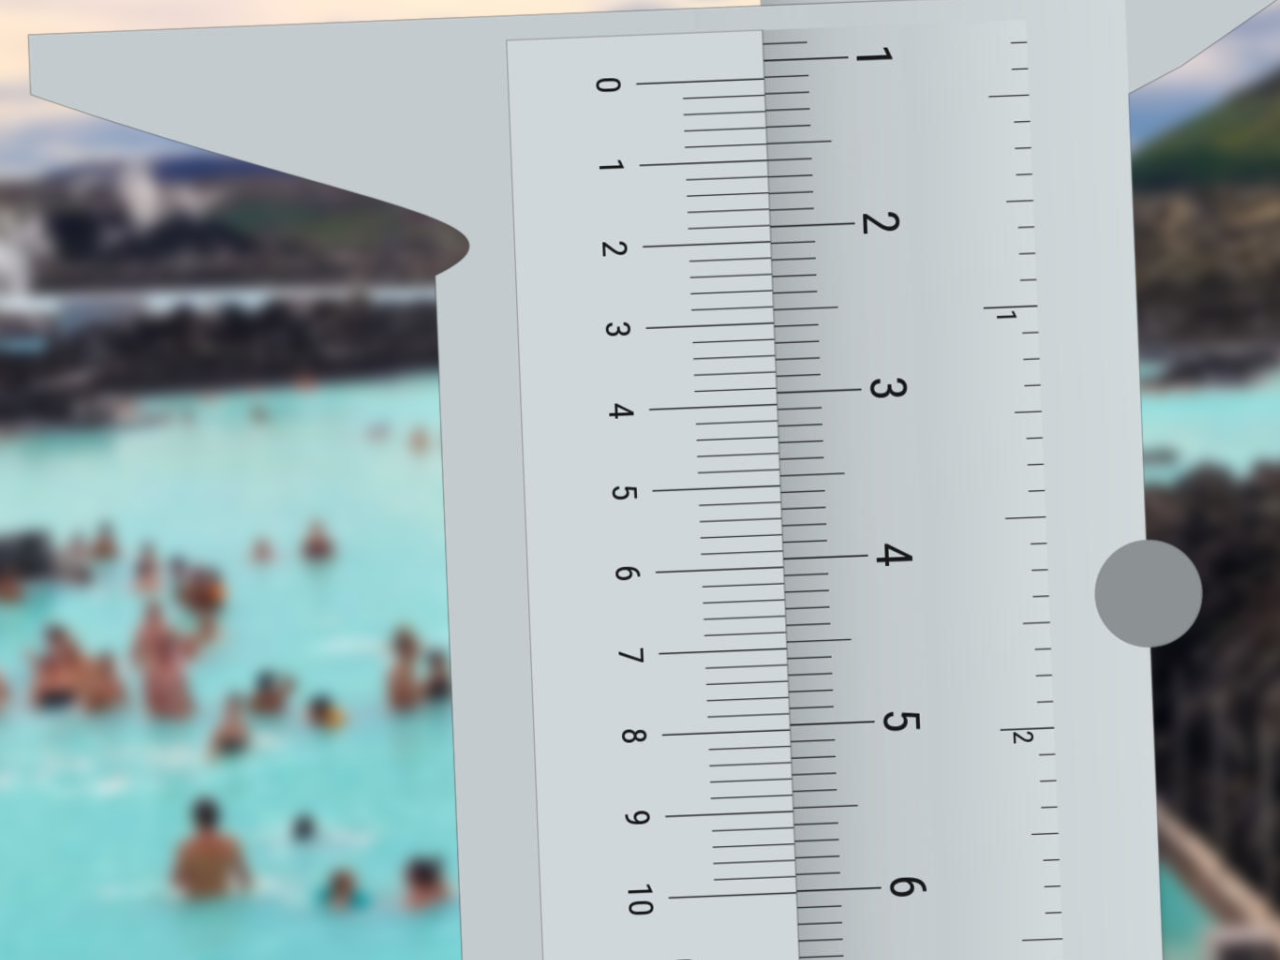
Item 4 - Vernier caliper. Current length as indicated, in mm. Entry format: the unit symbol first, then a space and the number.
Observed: mm 11.1
